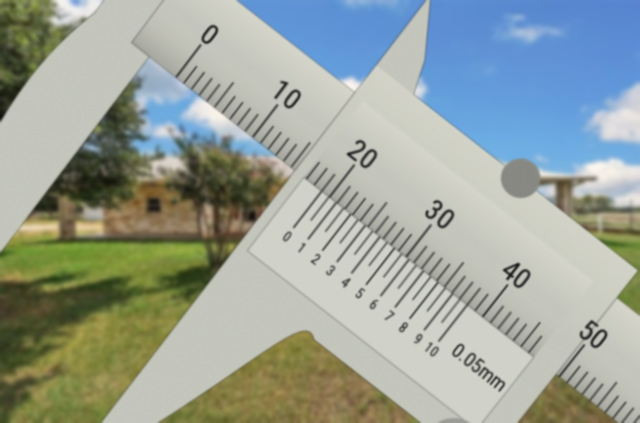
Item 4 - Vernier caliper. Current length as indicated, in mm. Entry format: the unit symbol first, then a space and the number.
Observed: mm 19.0
